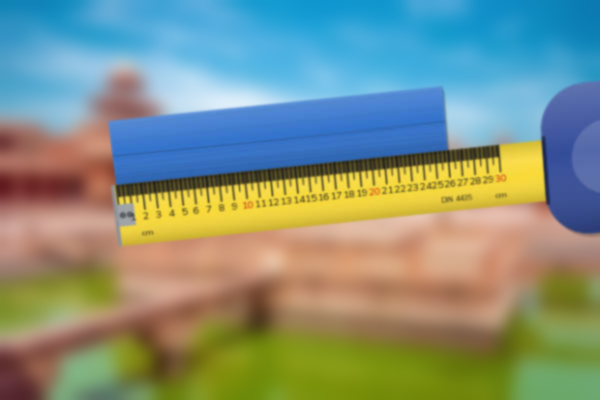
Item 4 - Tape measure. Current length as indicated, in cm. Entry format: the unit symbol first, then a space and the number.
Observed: cm 26
